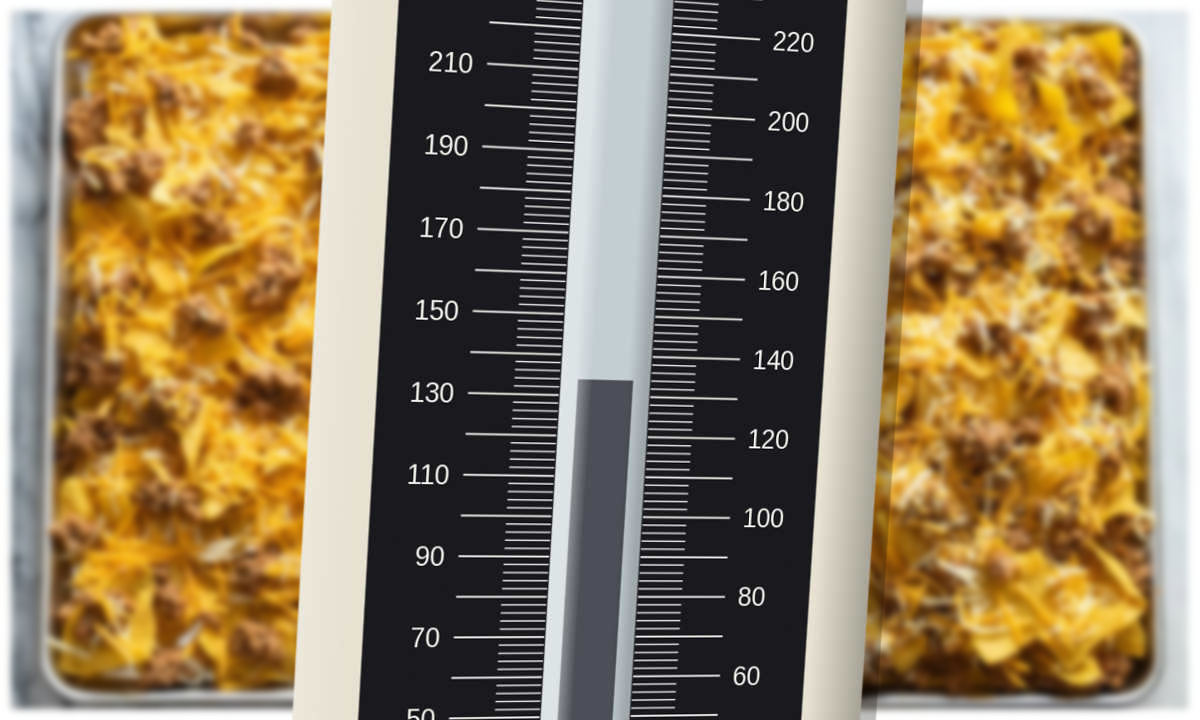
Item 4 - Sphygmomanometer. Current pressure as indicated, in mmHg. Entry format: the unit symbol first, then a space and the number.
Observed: mmHg 134
